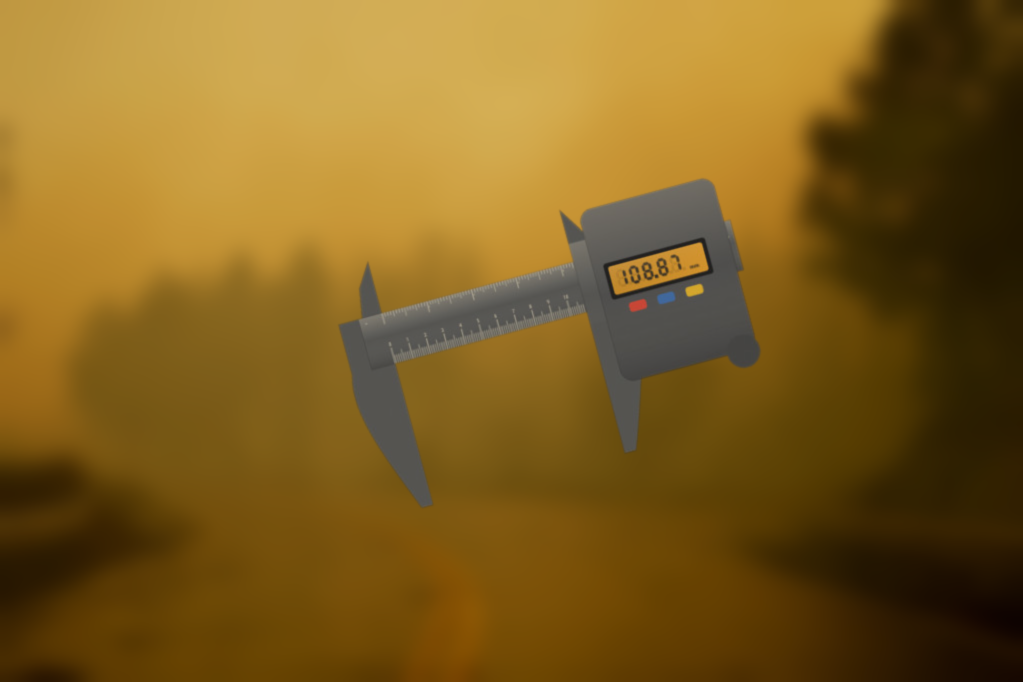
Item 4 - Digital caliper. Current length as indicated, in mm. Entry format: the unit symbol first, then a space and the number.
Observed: mm 108.87
